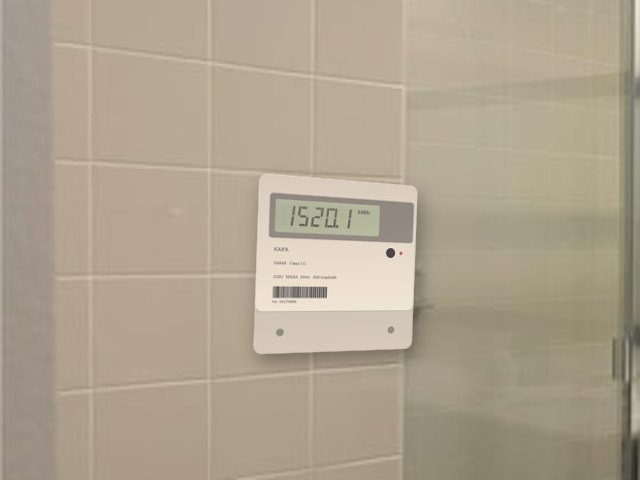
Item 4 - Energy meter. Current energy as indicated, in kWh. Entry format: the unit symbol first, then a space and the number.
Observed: kWh 1520.1
